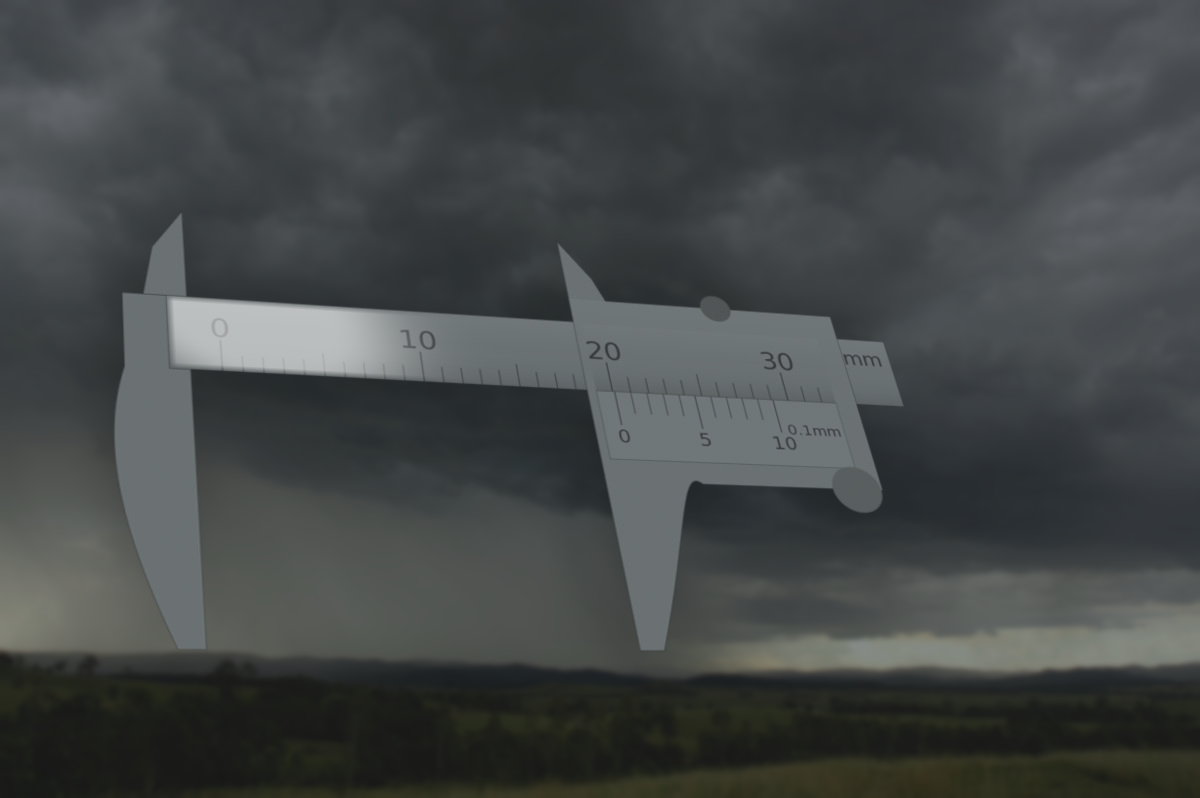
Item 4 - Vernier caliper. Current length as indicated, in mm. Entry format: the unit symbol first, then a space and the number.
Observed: mm 20.1
